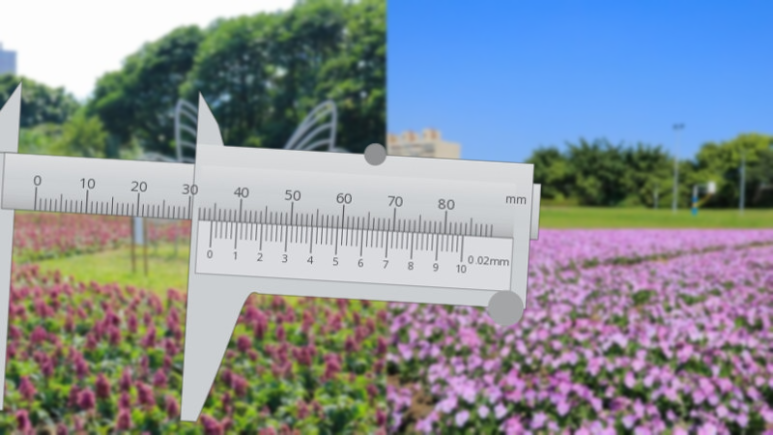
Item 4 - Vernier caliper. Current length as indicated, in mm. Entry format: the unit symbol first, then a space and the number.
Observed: mm 34.5
